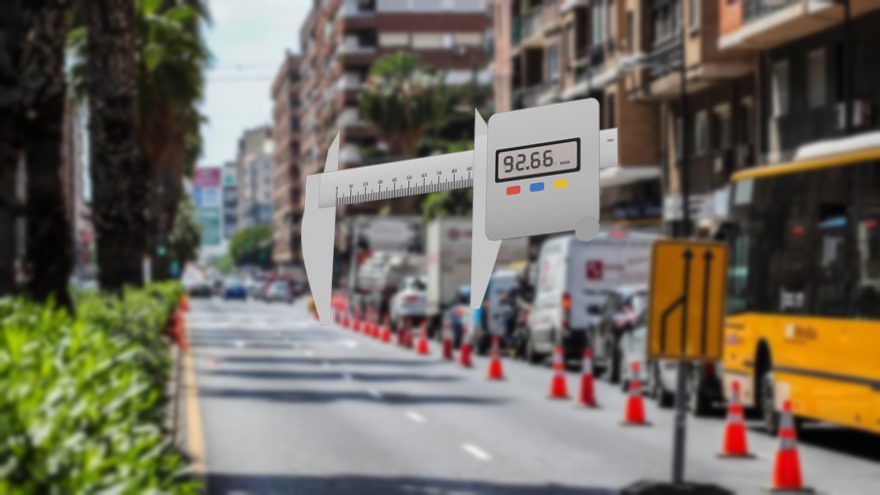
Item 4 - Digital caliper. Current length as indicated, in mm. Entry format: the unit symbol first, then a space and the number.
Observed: mm 92.66
